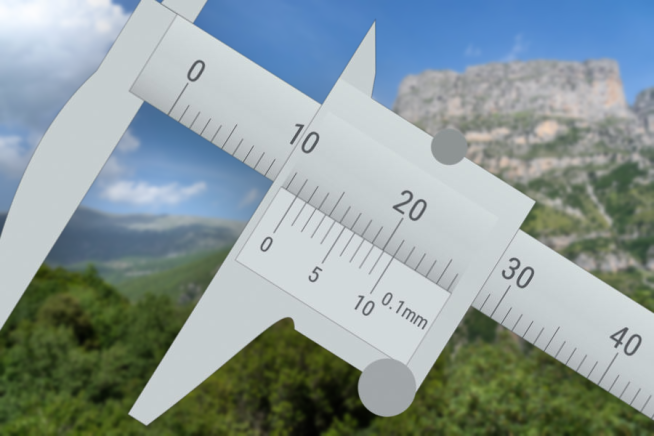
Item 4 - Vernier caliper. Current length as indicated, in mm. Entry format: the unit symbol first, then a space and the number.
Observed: mm 12.0
